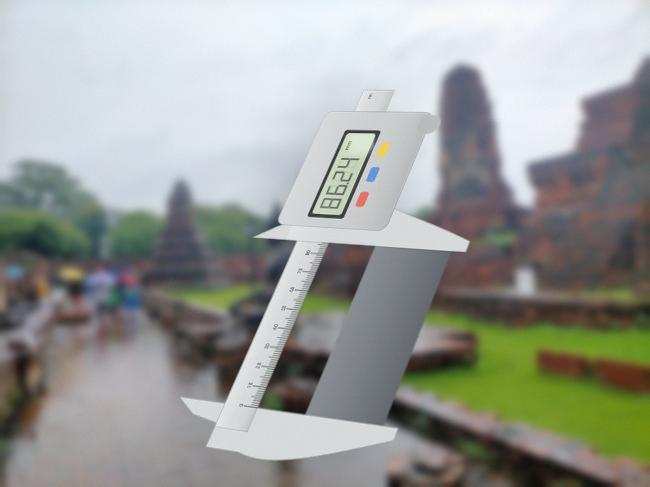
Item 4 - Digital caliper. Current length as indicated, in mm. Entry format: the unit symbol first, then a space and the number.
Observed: mm 86.24
